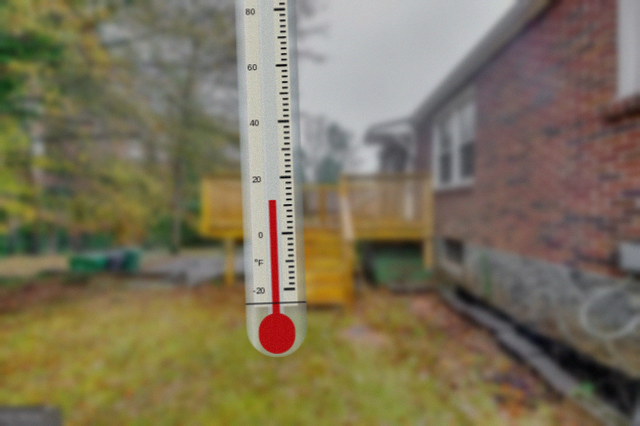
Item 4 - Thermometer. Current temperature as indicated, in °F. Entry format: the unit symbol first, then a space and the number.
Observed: °F 12
